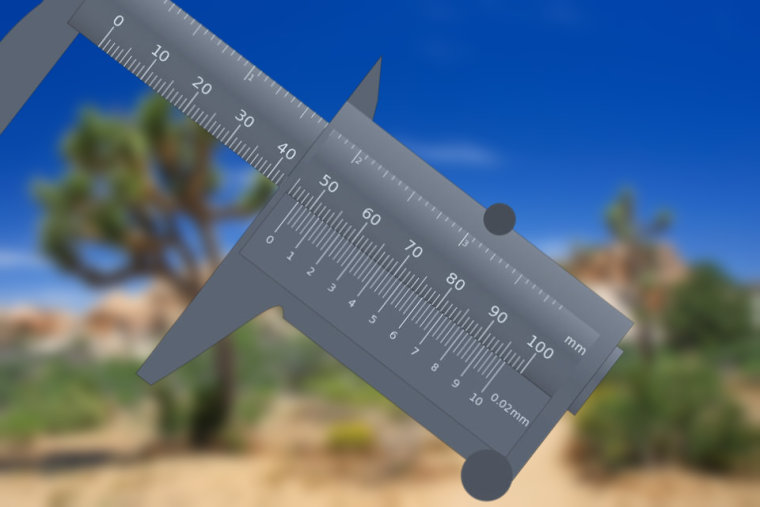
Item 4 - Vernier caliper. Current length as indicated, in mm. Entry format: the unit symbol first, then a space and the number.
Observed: mm 47.4
